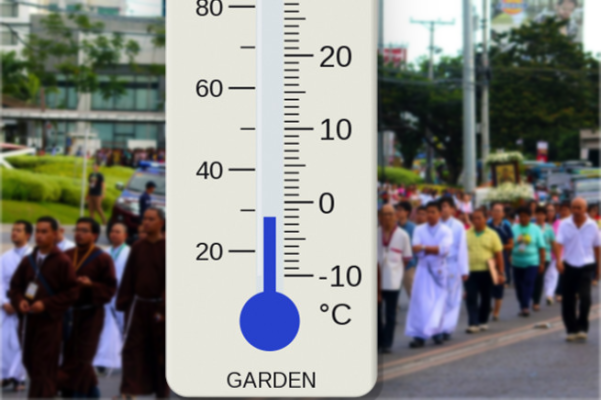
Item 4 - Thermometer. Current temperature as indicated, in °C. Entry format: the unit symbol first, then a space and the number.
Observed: °C -2
